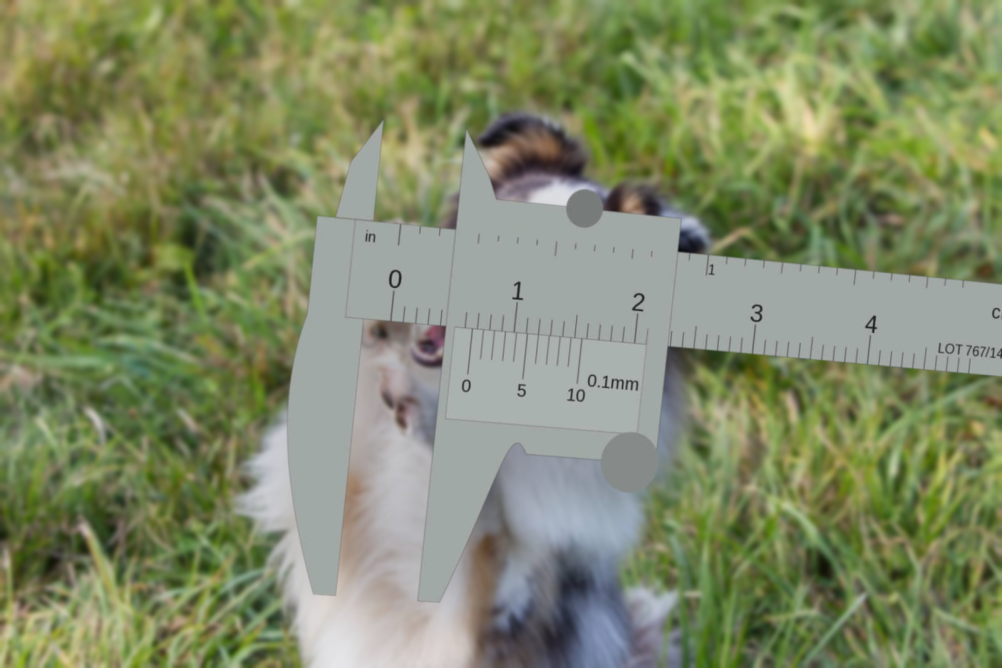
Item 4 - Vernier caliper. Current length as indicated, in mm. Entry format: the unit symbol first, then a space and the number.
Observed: mm 6.6
